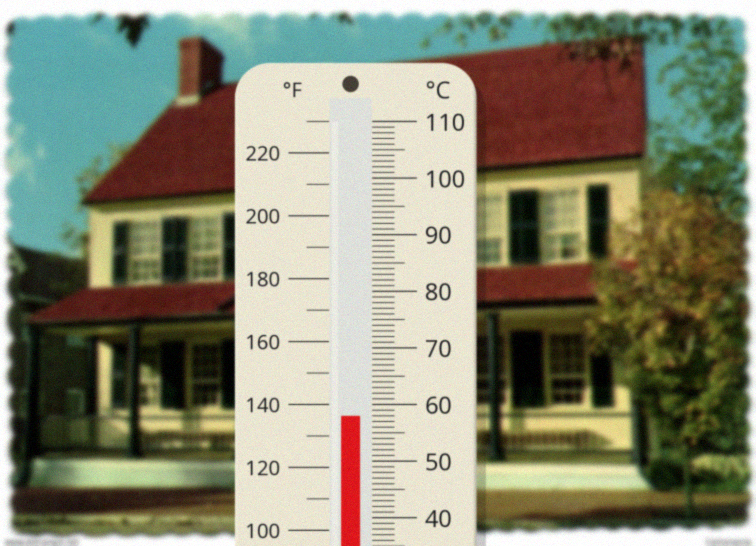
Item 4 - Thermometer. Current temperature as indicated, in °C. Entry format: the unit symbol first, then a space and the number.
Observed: °C 58
